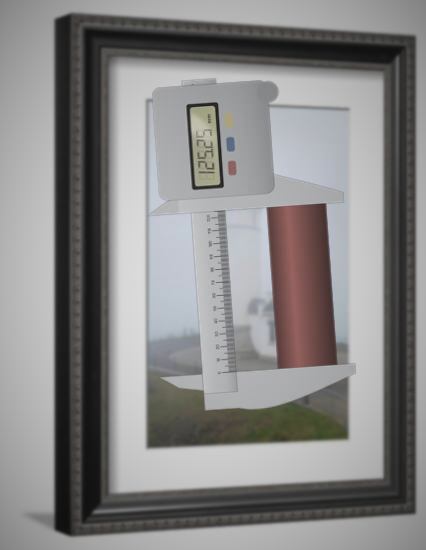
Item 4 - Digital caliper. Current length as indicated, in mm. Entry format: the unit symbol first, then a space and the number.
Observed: mm 125.25
